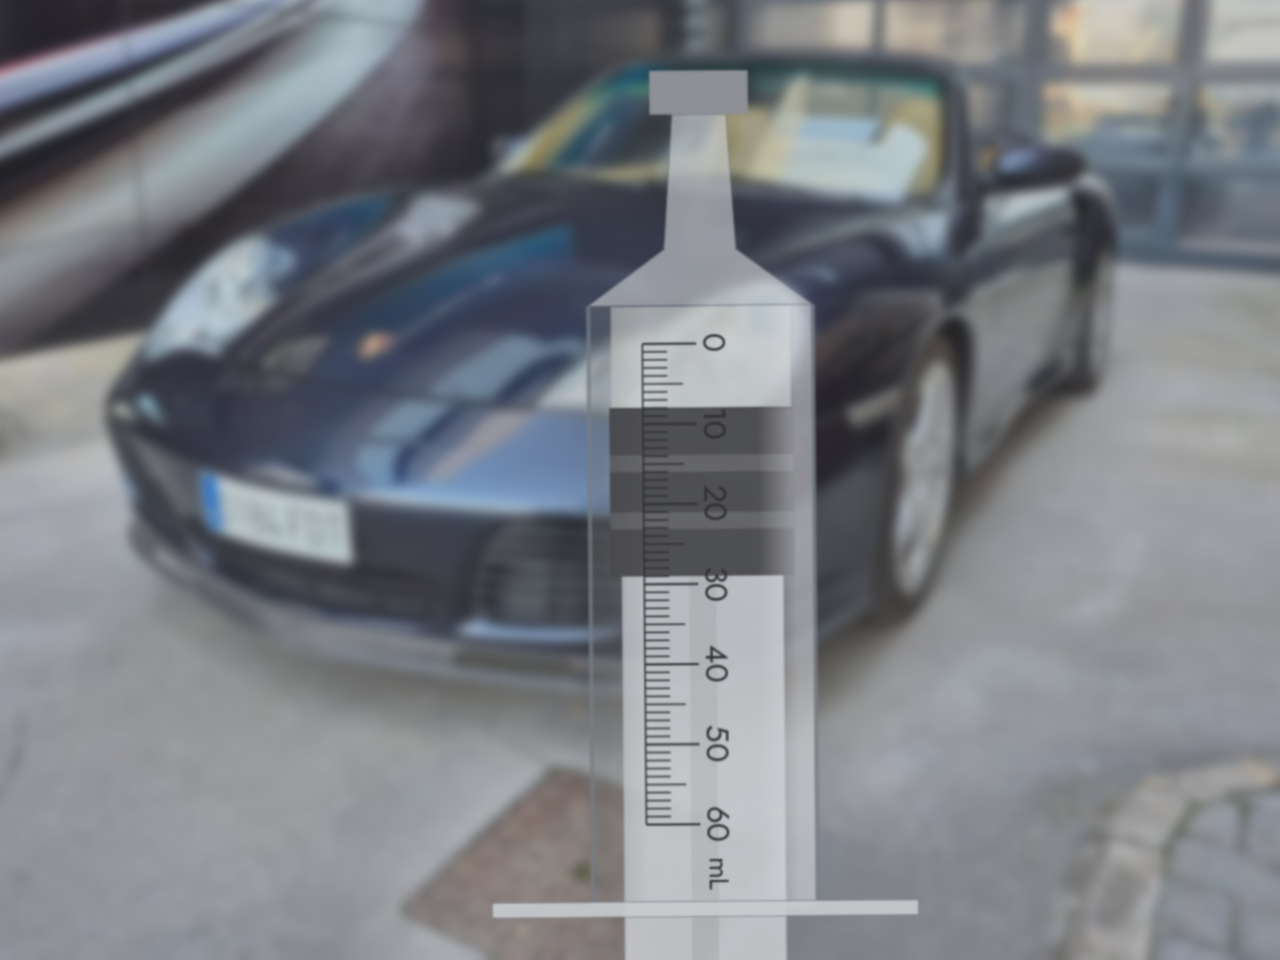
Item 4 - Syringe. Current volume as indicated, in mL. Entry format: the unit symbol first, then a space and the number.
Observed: mL 8
